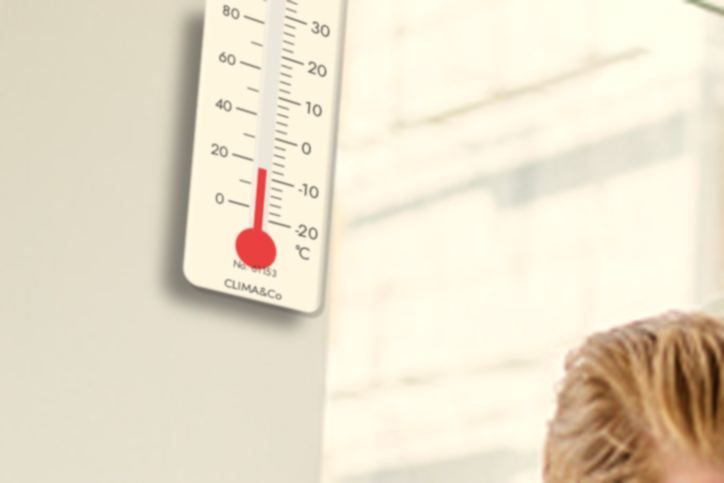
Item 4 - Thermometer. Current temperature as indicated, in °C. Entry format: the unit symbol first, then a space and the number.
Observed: °C -8
